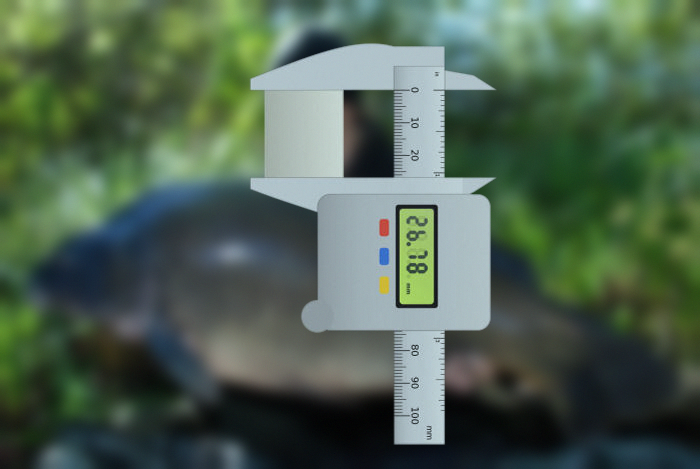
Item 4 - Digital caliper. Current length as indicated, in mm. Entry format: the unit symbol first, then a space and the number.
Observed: mm 26.78
